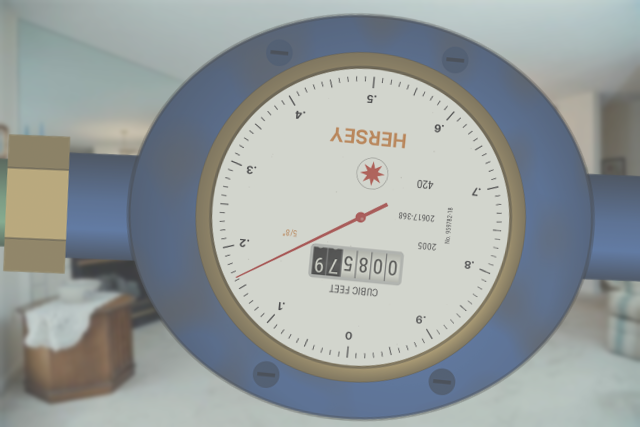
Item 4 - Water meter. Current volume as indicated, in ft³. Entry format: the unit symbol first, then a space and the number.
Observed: ft³ 8579.16
